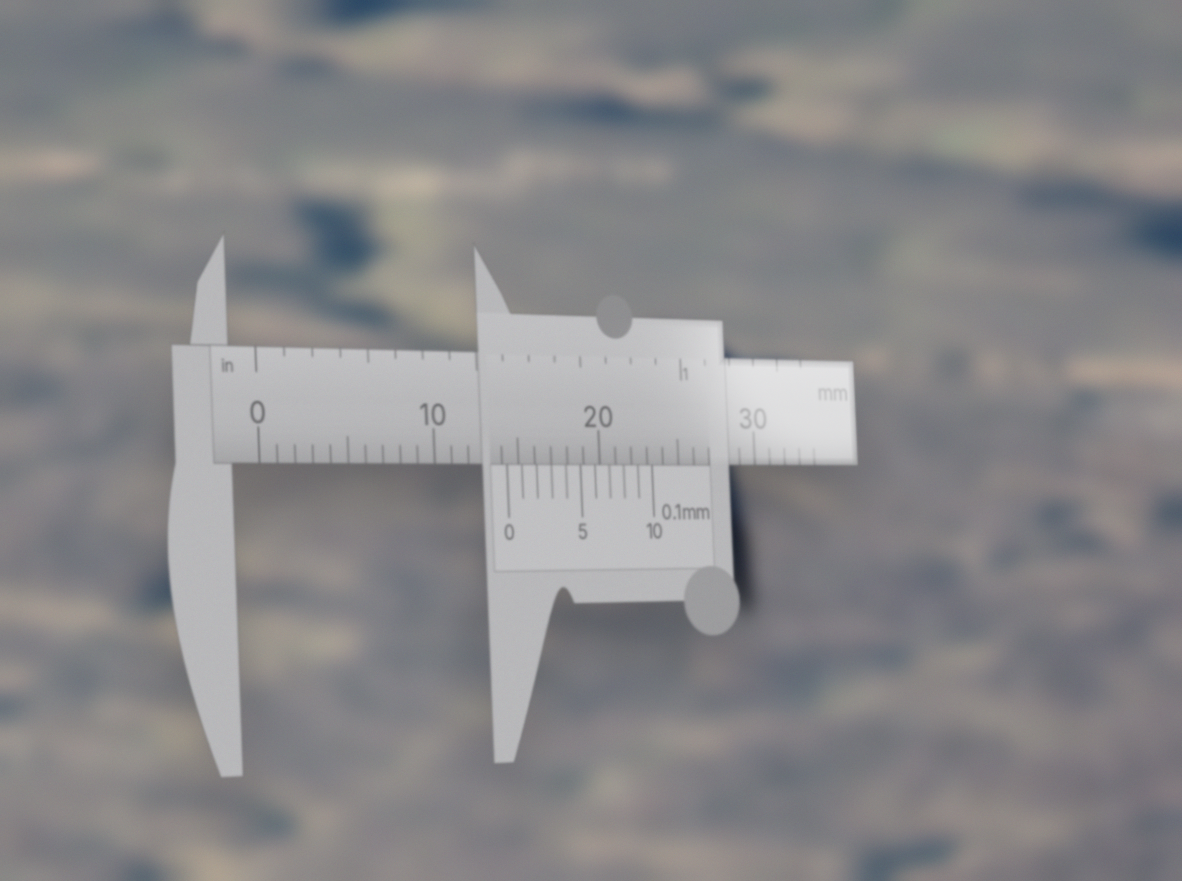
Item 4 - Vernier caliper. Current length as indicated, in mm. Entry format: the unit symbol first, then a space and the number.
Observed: mm 14.3
